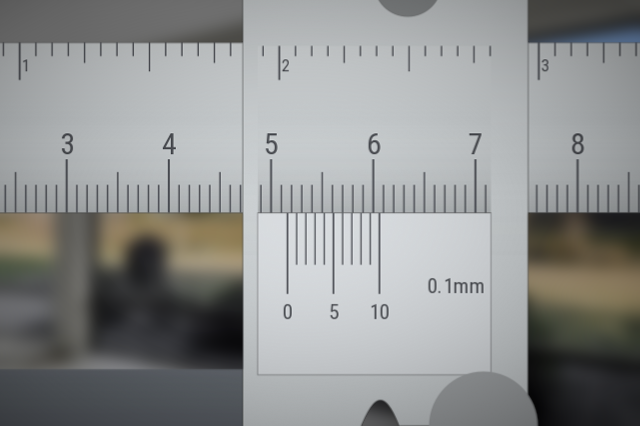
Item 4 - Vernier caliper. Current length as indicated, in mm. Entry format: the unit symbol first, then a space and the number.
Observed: mm 51.6
